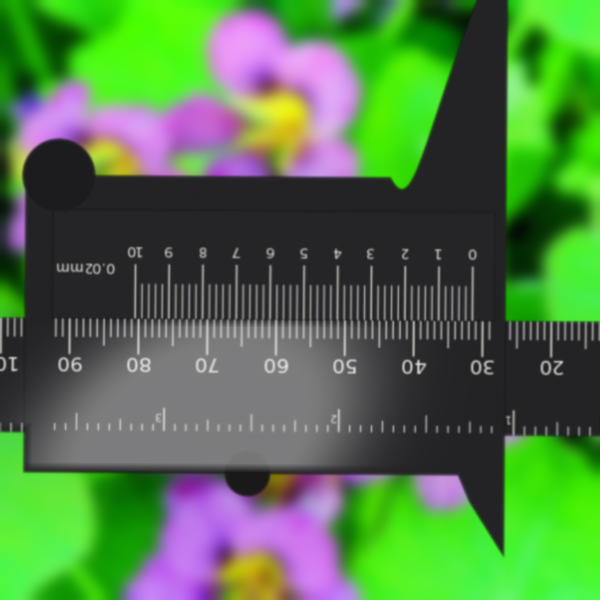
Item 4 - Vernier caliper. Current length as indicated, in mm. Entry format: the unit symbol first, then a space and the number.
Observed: mm 31.5
